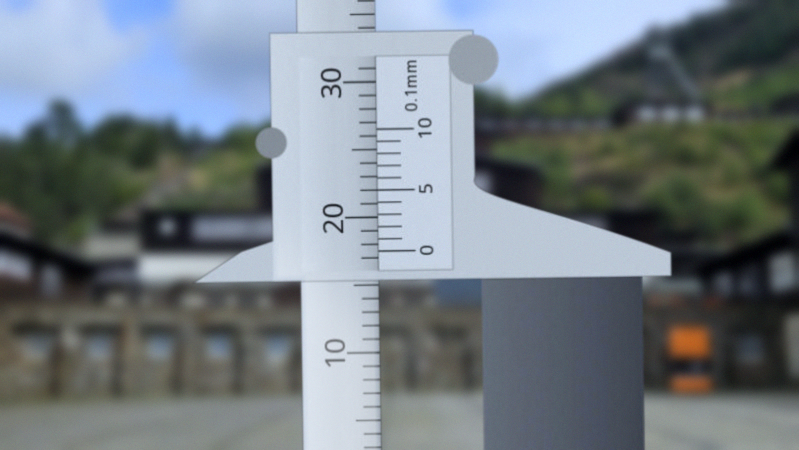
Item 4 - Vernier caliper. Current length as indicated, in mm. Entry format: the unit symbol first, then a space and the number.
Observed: mm 17.5
